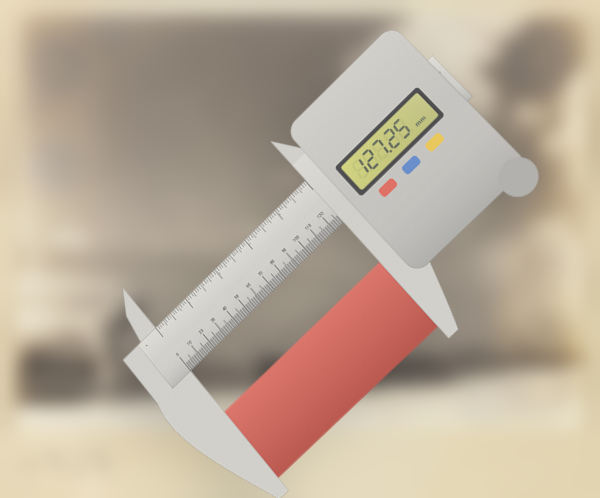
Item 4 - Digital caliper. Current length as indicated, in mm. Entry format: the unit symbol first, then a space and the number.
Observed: mm 127.25
